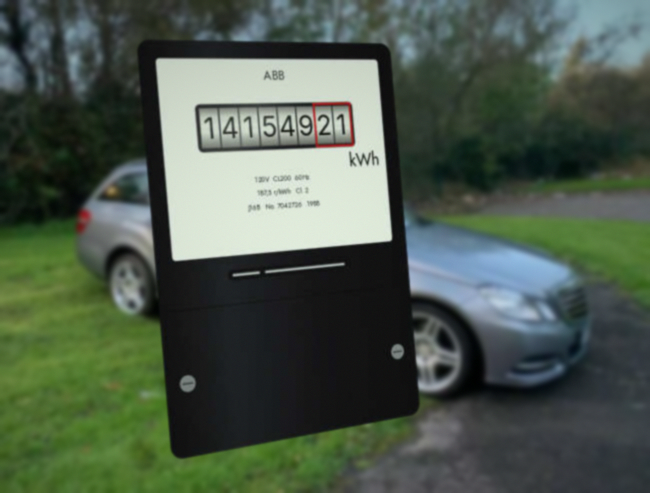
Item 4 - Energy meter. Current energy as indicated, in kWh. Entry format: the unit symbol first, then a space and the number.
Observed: kWh 141549.21
